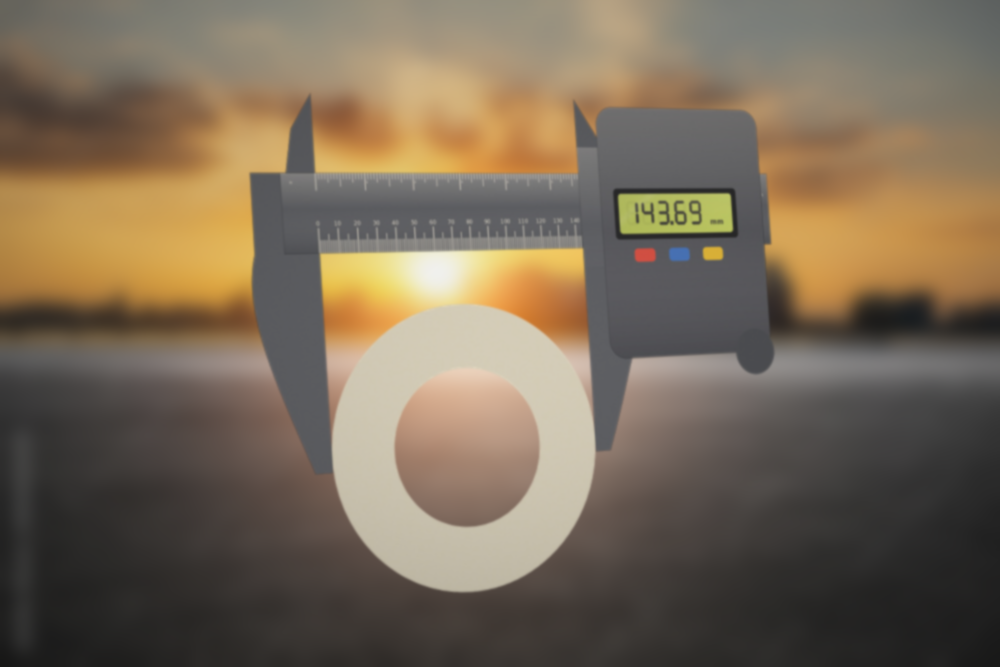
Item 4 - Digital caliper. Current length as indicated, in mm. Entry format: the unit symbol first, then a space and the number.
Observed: mm 143.69
